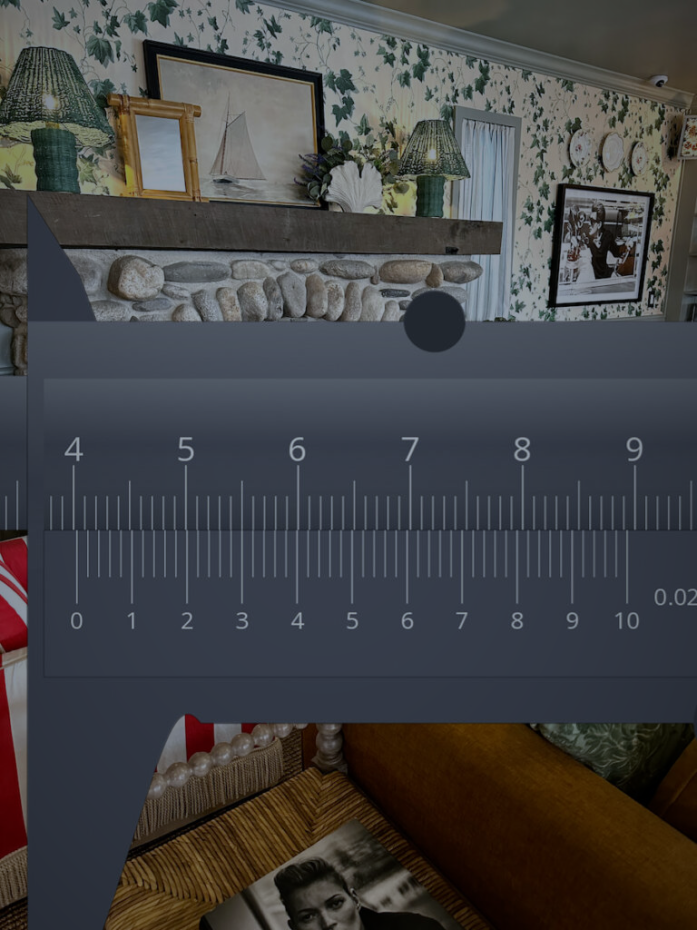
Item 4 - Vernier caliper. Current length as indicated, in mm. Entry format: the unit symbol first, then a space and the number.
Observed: mm 40.3
